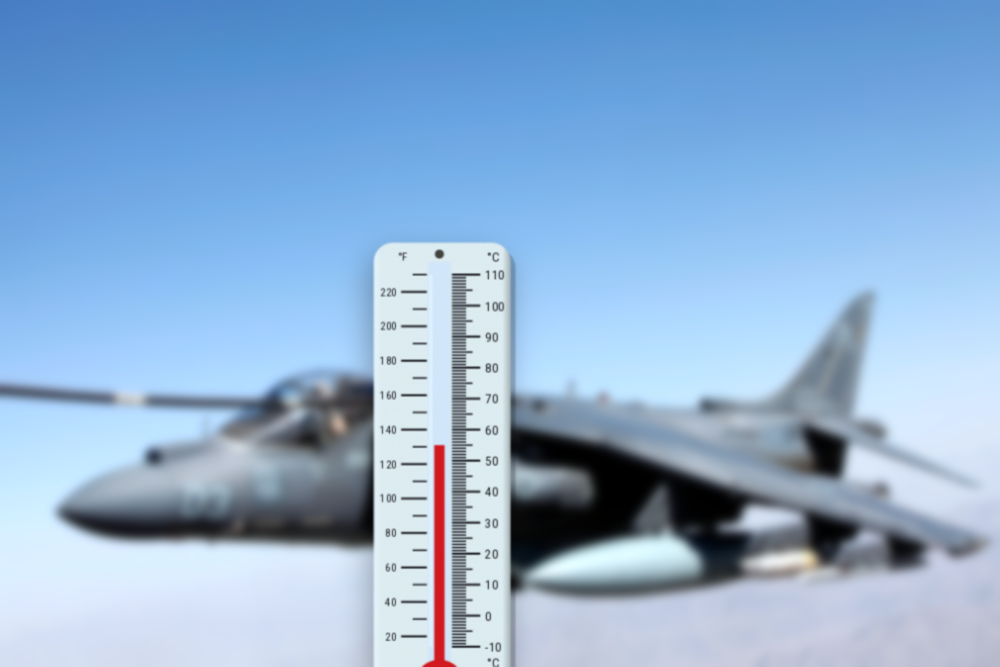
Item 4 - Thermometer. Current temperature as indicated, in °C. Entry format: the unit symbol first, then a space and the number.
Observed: °C 55
